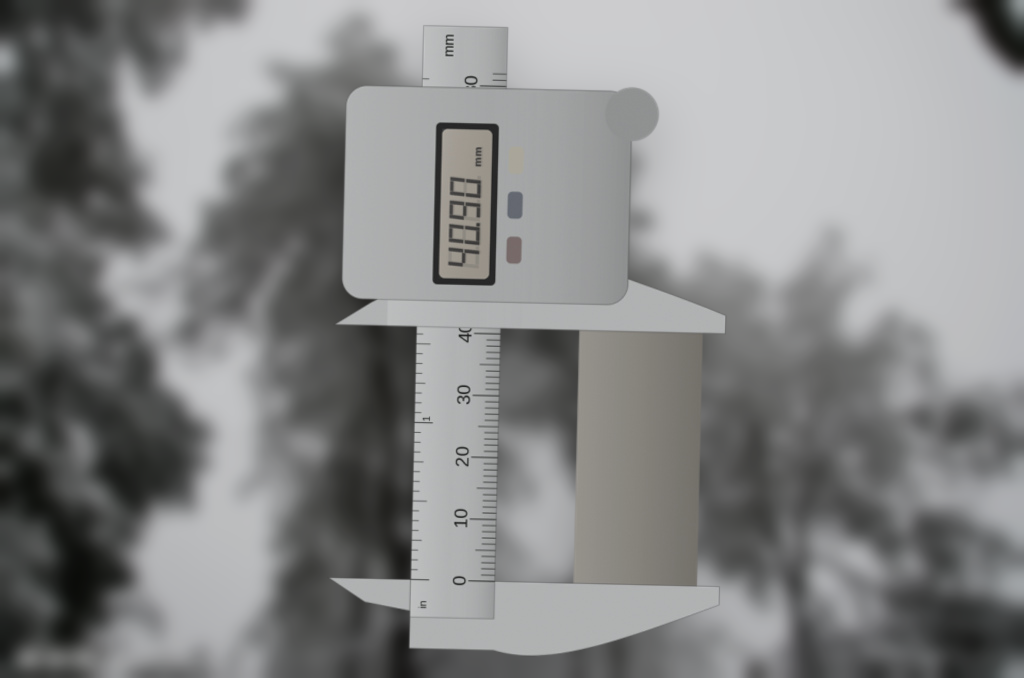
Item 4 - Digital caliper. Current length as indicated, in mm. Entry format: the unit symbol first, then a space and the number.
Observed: mm 40.90
